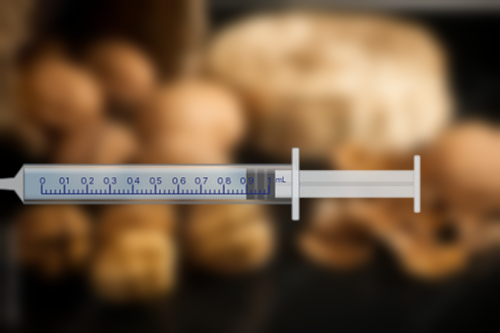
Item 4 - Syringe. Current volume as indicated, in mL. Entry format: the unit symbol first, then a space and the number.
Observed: mL 0.9
